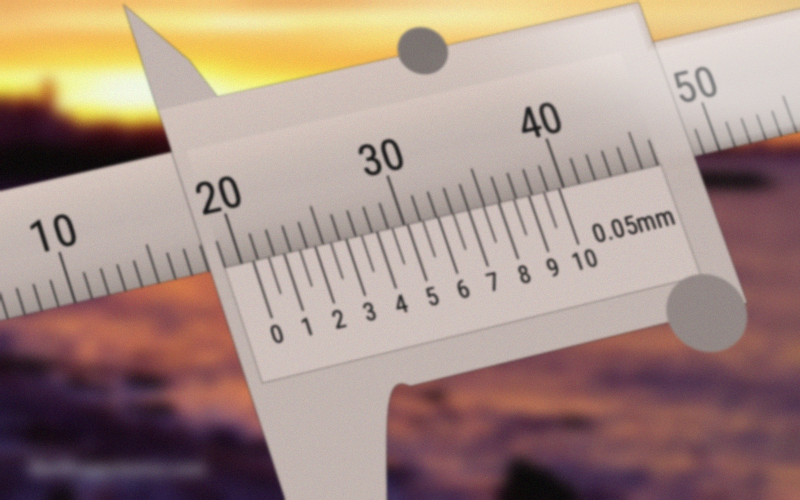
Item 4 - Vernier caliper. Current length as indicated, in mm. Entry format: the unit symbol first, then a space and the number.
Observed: mm 20.7
